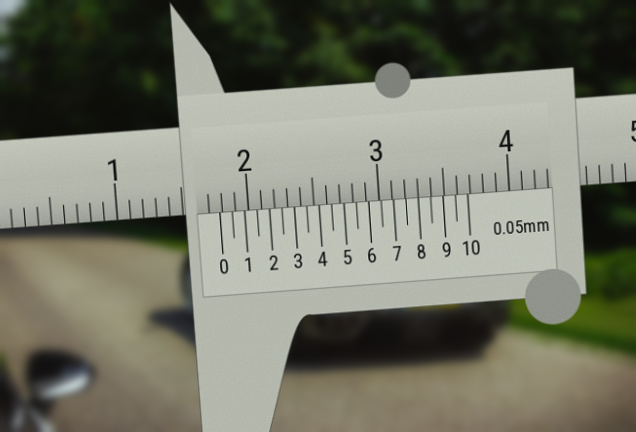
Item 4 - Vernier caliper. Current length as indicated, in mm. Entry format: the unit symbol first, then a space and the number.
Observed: mm 17.8
